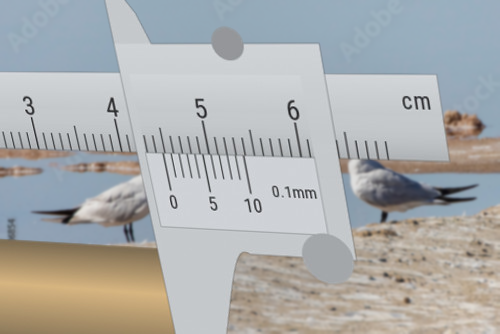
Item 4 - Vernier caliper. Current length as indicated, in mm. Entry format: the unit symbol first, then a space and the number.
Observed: mm 44.8
